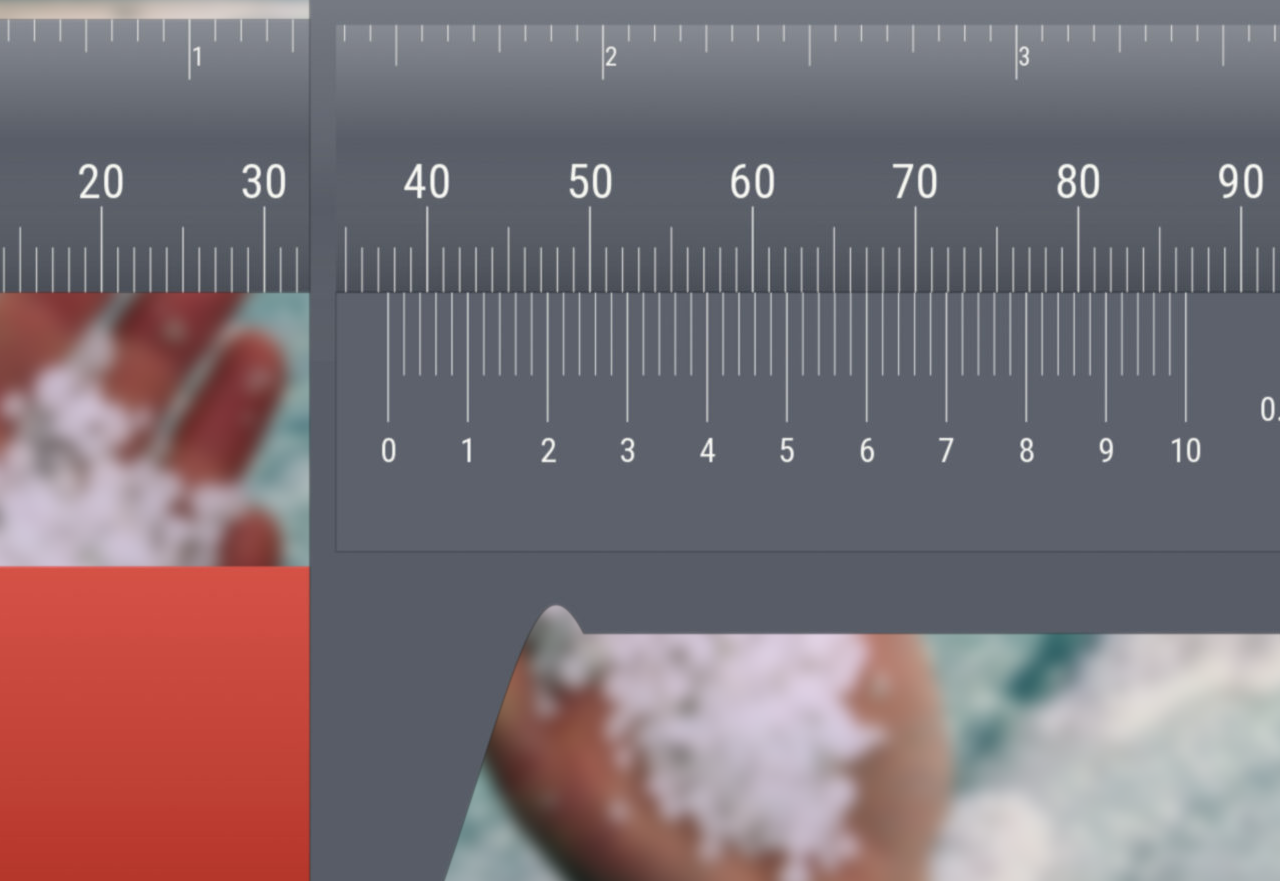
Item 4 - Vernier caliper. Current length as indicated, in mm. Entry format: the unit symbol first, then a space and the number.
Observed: mm 37.6
